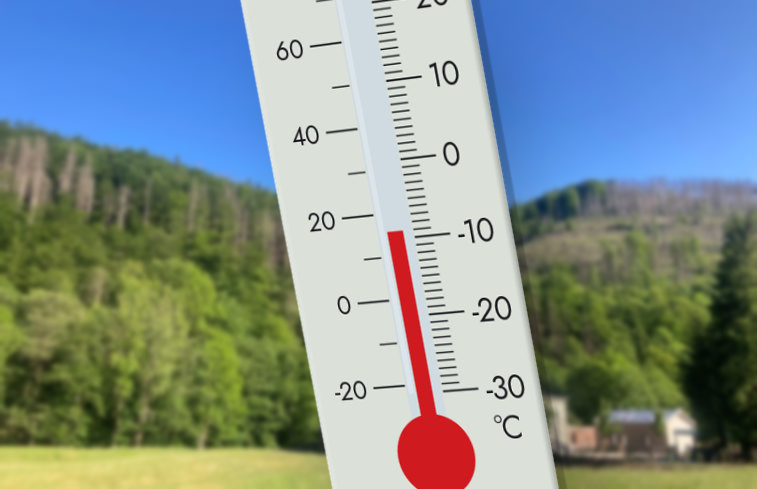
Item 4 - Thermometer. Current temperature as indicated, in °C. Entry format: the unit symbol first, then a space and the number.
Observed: °C -9
